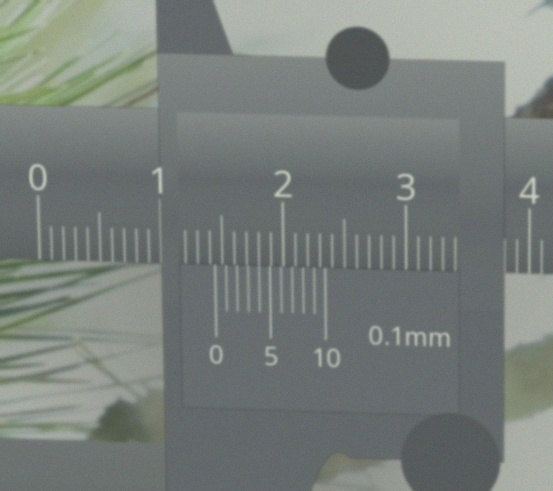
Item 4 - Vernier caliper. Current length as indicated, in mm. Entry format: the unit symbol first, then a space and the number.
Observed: mm 14.4
